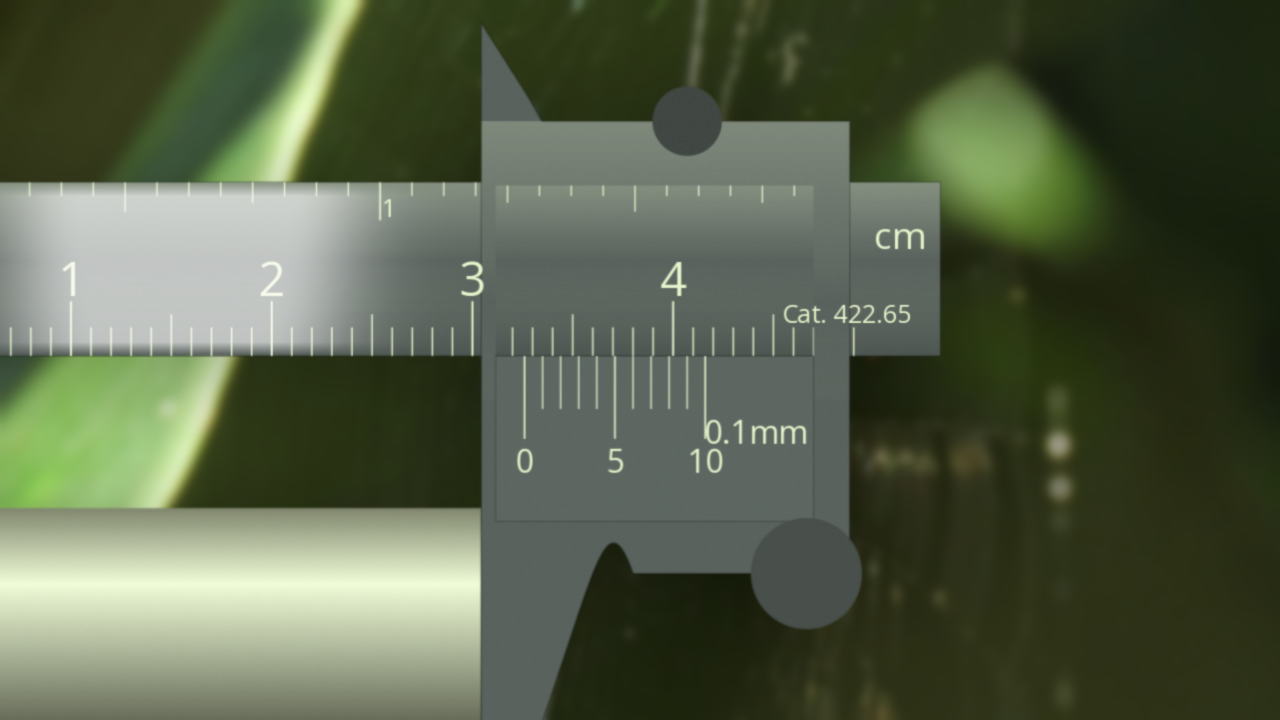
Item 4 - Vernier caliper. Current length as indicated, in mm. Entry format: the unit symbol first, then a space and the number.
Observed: mm 32.6
